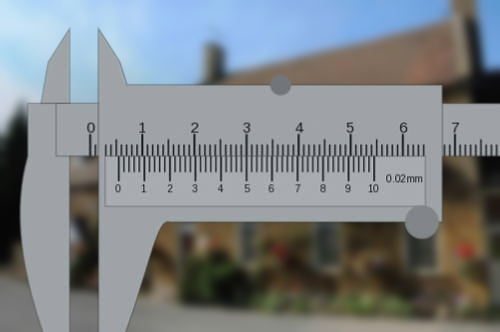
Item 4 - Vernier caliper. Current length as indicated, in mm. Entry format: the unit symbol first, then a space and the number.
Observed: mm 5.5
